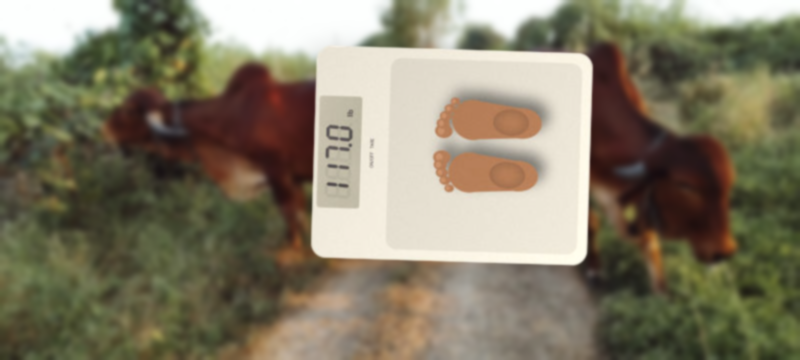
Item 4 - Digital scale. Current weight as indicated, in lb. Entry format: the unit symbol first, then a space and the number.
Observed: lb 117.0
